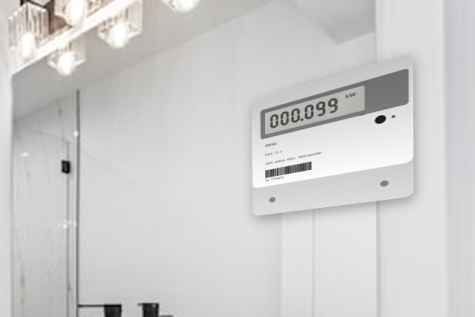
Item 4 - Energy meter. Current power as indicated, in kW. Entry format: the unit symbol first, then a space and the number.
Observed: kW 0.099
